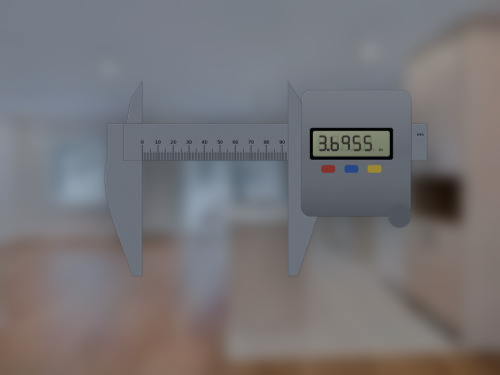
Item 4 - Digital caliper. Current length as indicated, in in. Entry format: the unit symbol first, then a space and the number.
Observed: in 3.6955
